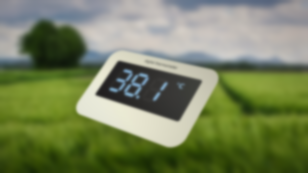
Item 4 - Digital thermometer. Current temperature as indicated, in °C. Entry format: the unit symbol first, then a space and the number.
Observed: °C 38.1
